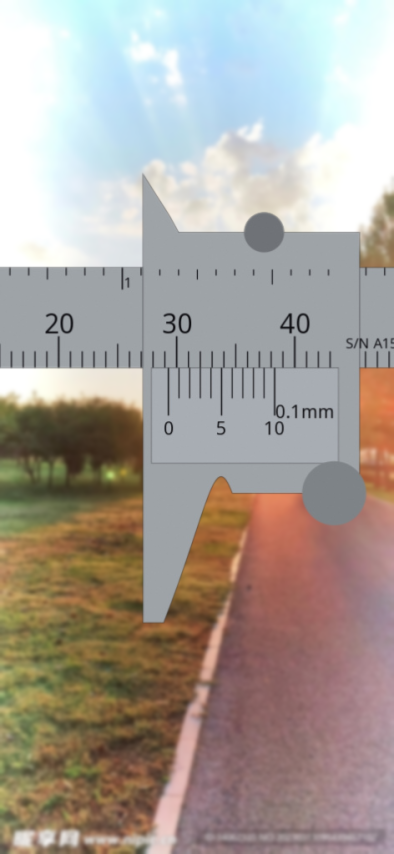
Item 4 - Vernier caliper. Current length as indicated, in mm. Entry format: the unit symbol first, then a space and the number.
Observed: mm 29.3
